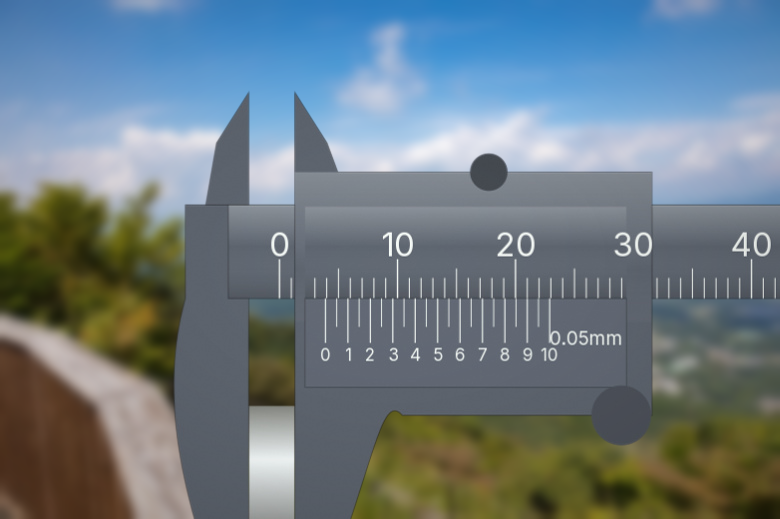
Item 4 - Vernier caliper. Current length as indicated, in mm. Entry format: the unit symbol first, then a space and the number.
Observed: mm 3.9
